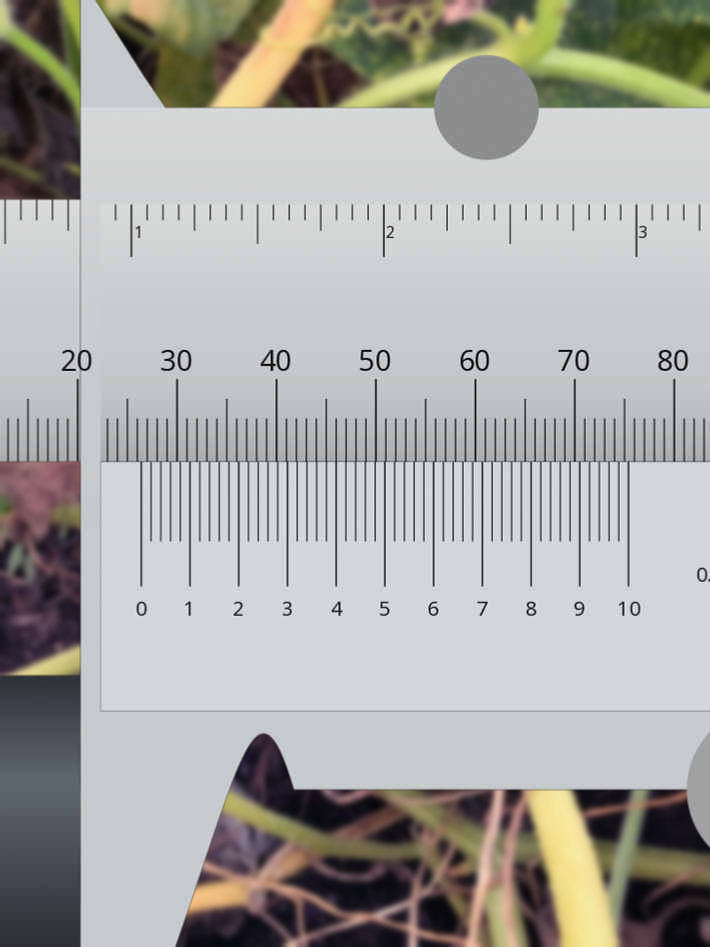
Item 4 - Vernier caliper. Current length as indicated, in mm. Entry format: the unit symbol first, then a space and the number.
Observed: mm 26.4
